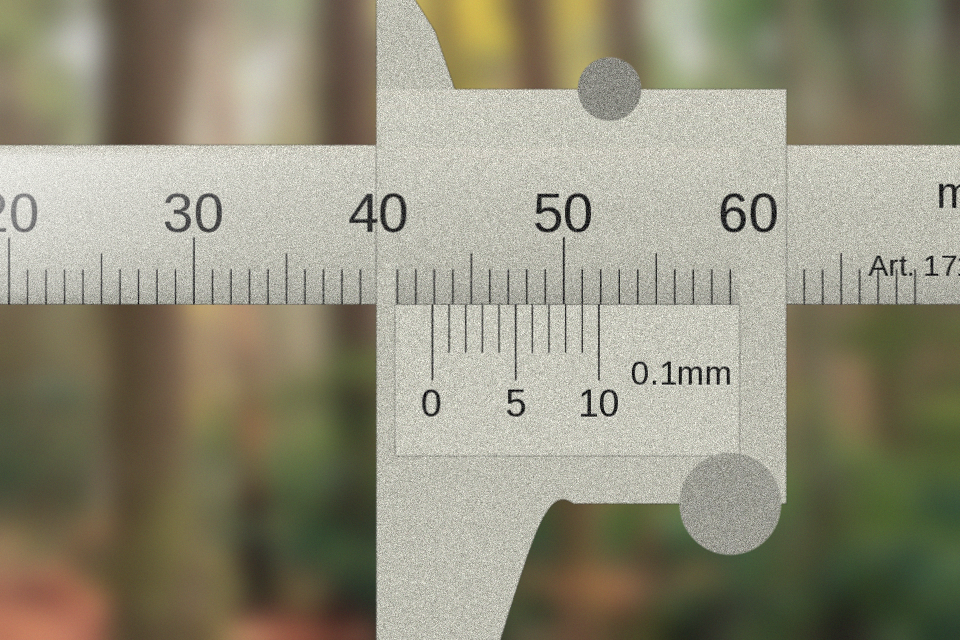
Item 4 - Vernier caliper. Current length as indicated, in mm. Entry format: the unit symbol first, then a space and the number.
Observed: mm 42.9
